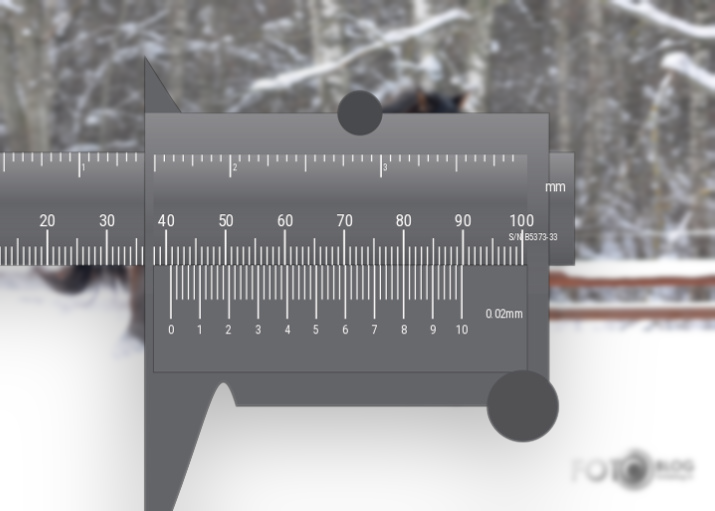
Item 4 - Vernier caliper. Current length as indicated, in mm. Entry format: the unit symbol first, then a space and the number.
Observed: mm 40.8
